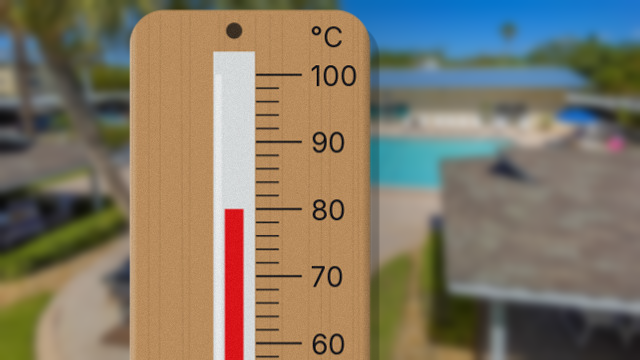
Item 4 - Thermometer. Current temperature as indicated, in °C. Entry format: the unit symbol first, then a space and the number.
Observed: °C 80
